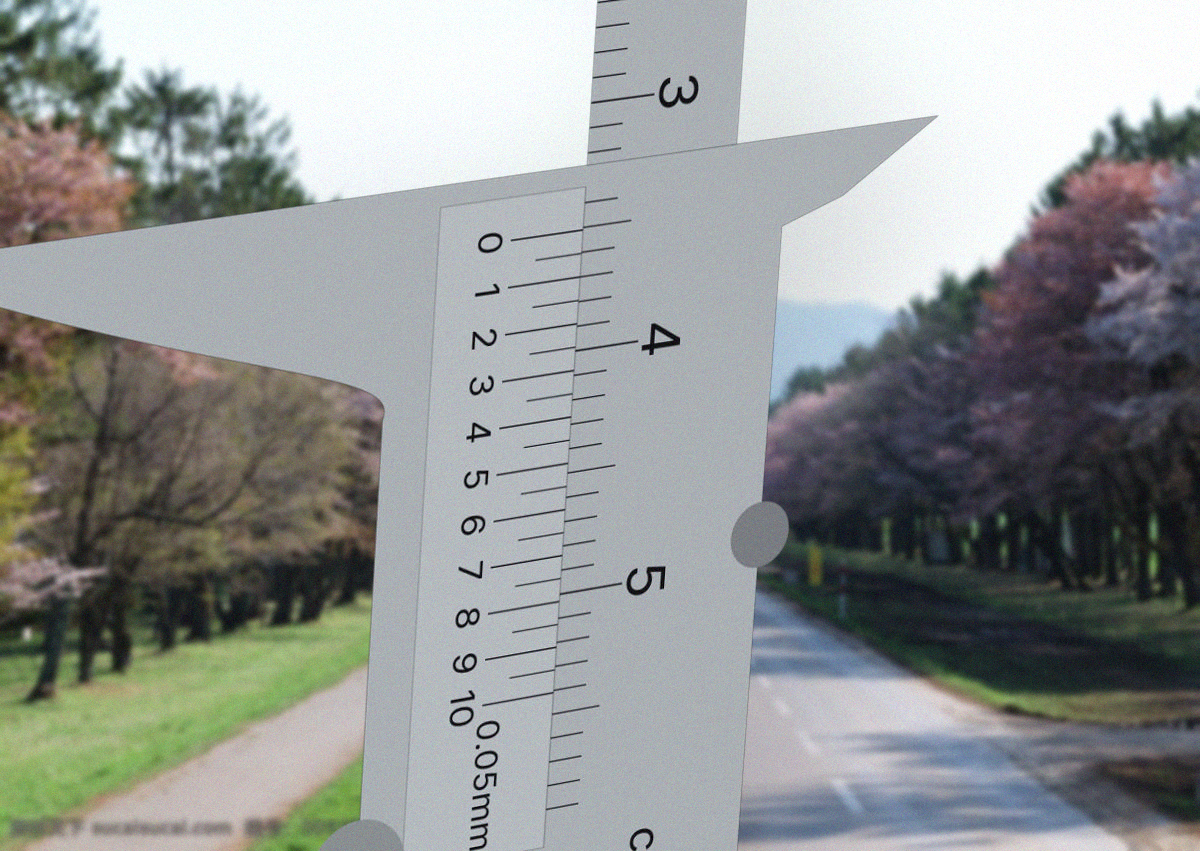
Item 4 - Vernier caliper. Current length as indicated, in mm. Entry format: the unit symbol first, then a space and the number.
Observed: mm 35.10
